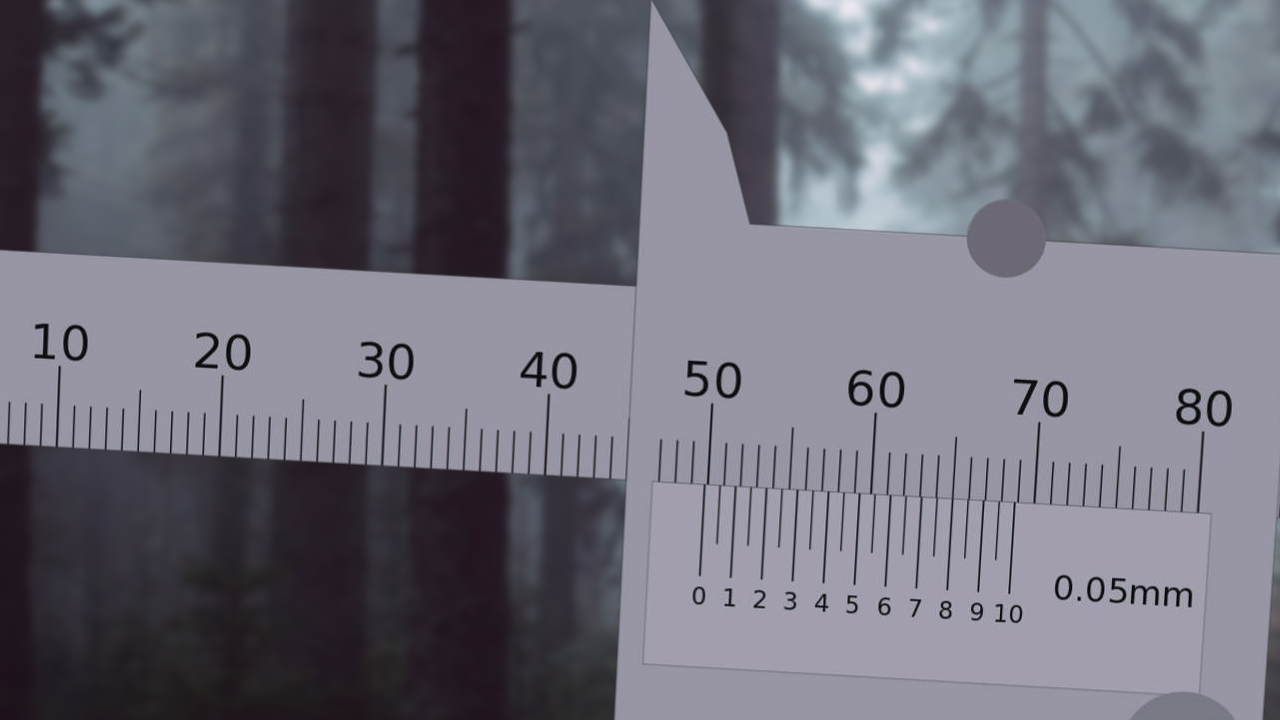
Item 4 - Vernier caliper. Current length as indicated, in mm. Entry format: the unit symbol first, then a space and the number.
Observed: mm 49.8
